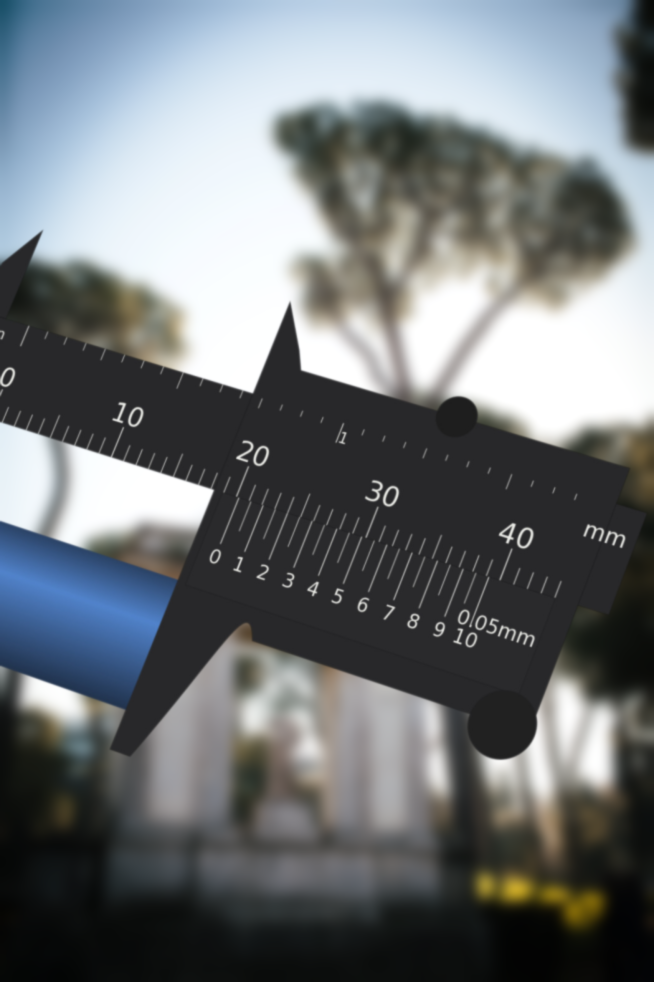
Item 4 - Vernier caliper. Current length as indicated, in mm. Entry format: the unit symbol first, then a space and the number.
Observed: mm 20.2
